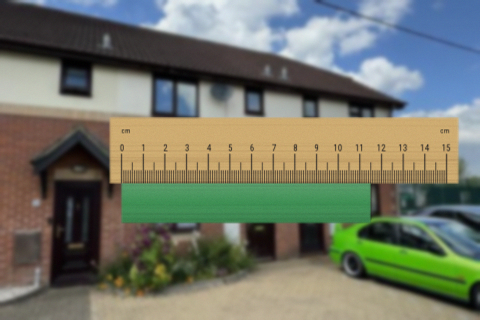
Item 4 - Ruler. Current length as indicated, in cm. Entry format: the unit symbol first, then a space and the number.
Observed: cm 11.5
